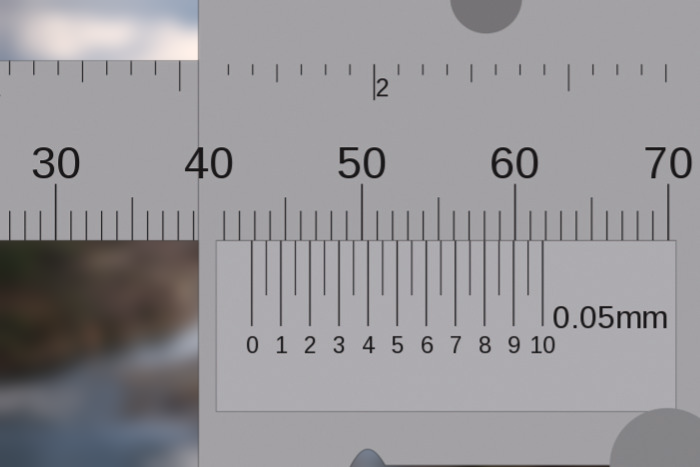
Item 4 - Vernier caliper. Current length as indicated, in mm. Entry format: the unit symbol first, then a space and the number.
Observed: mm 42.8
